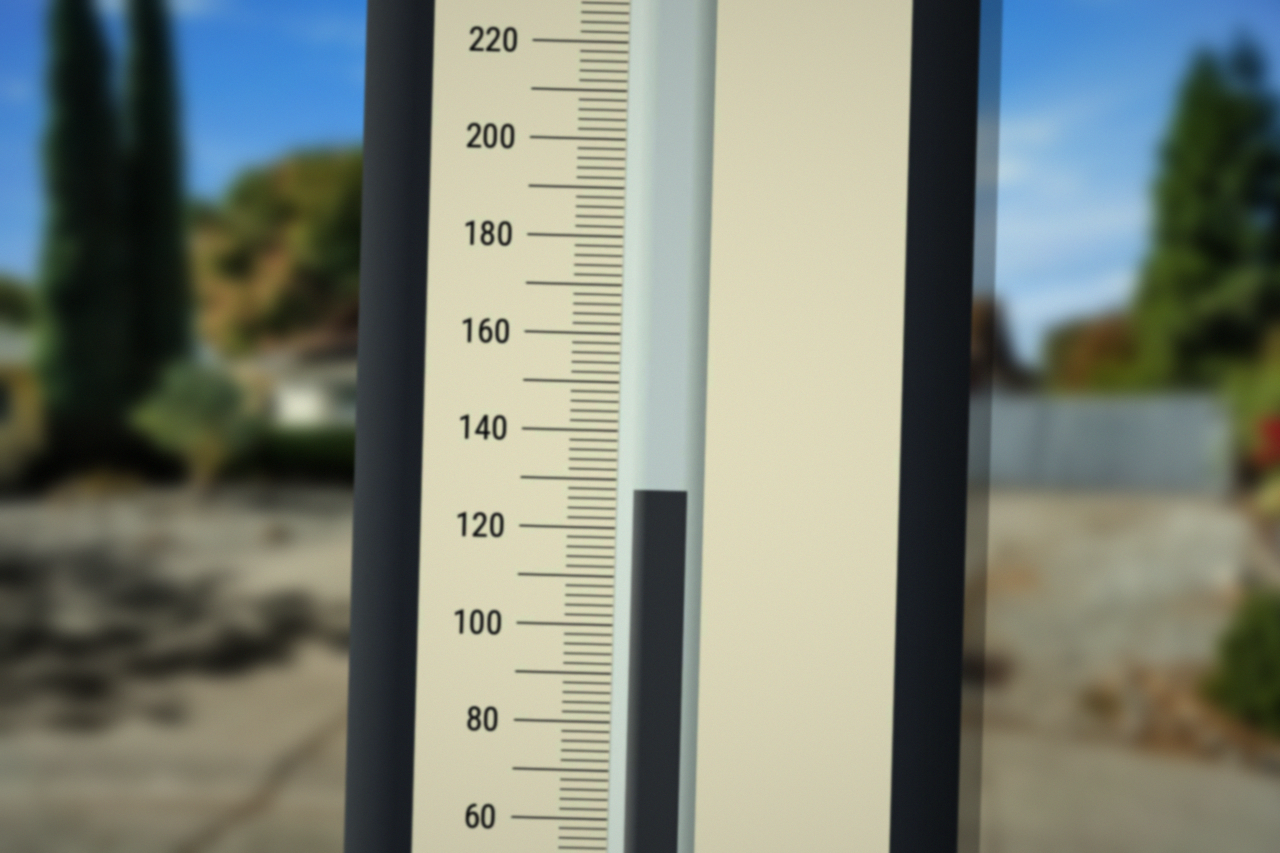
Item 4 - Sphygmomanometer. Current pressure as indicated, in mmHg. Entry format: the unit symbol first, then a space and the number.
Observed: mmHg 128
